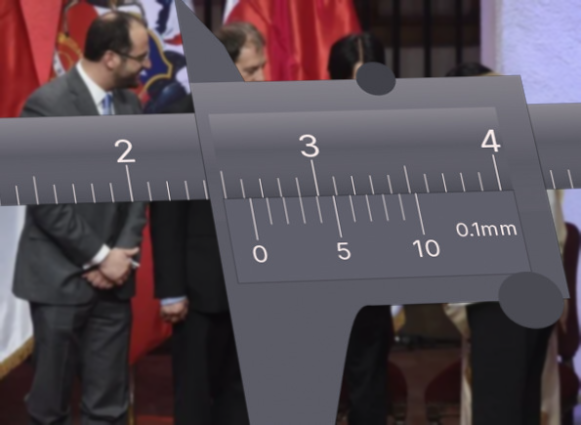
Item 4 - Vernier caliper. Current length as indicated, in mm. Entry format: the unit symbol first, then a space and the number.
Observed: mm 26.3
